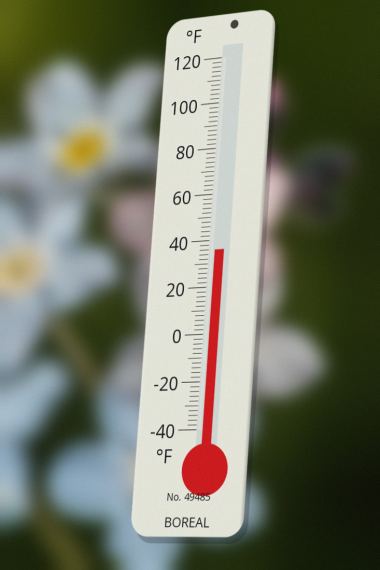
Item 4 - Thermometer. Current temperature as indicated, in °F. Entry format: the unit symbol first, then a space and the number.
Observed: °F 36
